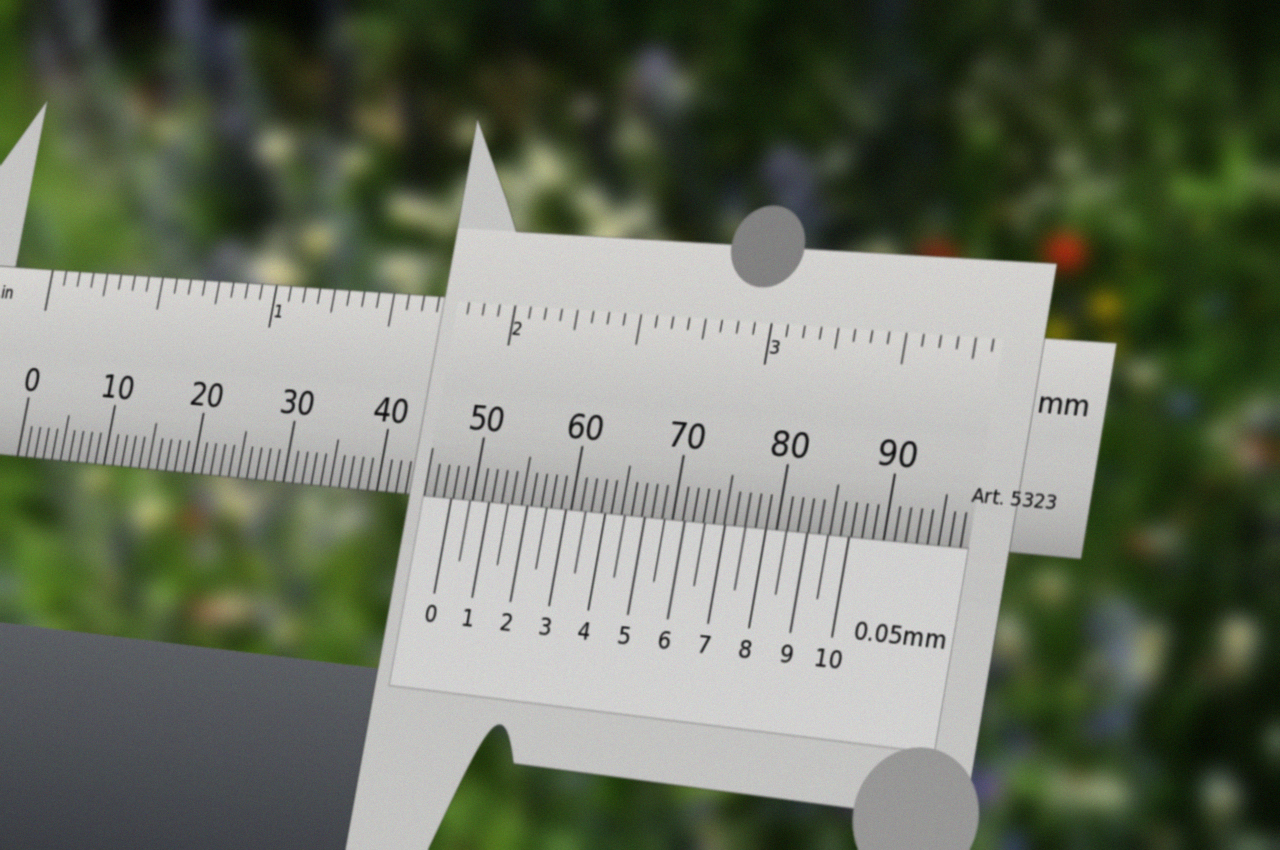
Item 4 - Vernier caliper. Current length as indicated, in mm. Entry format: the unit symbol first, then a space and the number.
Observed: mm 47.8
